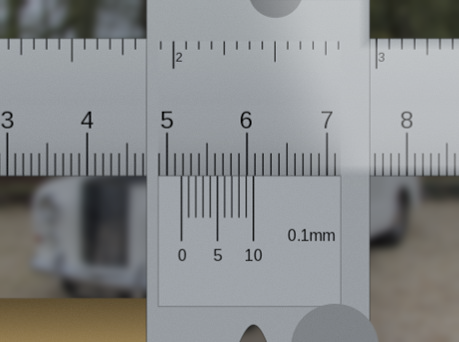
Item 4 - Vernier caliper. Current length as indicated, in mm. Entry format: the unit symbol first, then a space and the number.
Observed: mm 51.8
